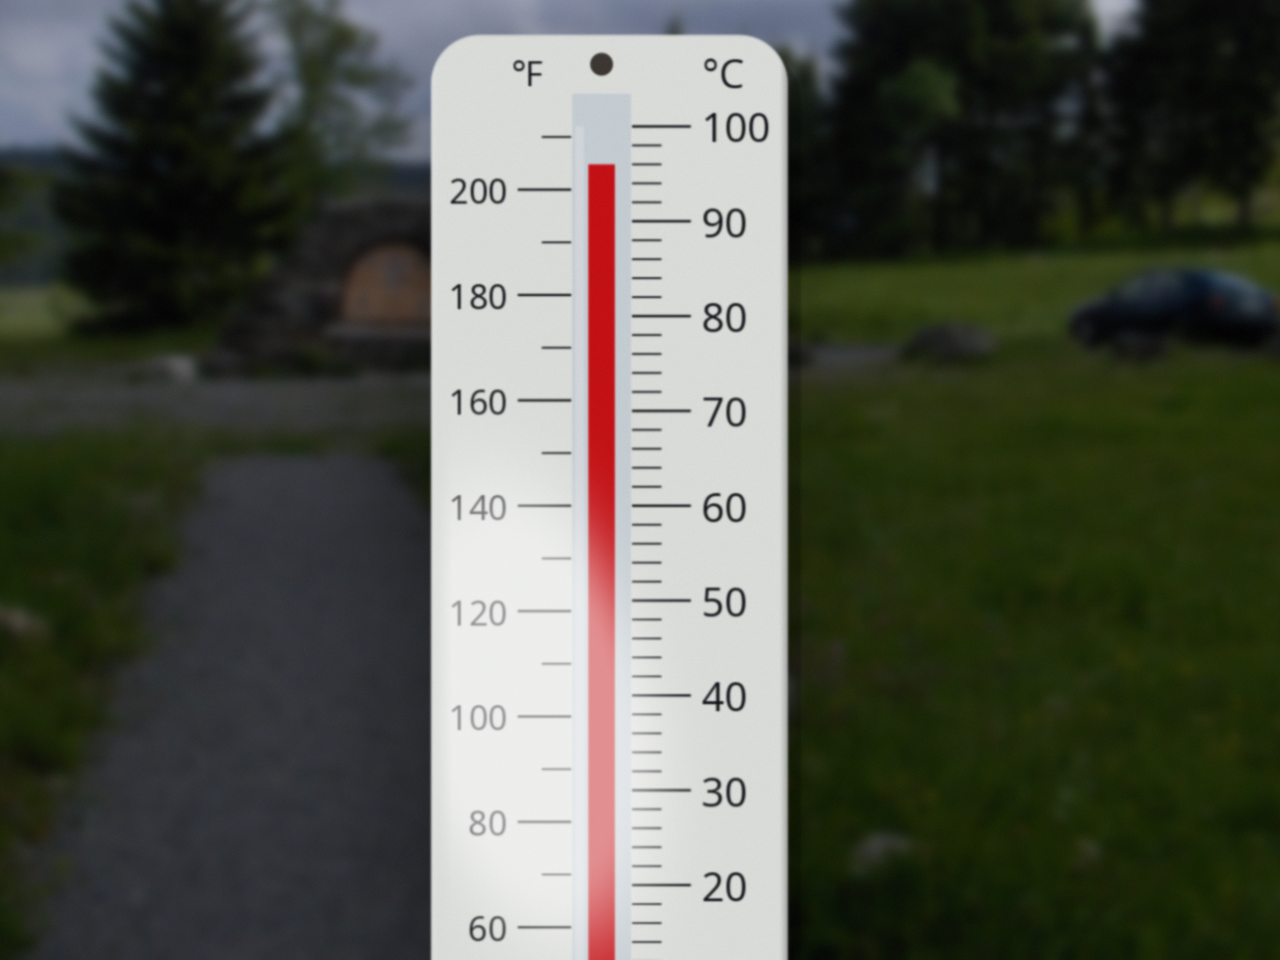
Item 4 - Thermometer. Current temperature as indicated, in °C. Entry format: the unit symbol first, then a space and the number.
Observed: °C 96
